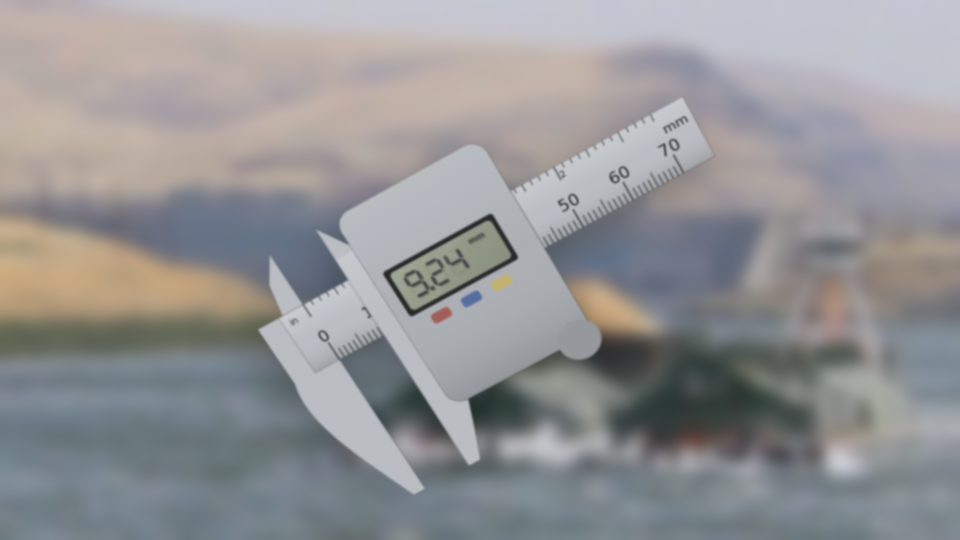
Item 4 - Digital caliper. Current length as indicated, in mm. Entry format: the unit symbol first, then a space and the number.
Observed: mm 9.24
